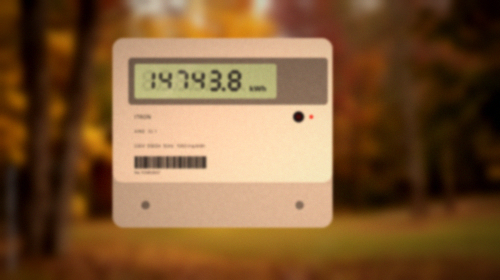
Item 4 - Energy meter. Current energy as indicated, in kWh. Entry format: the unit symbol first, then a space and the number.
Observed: kWh 14743.8
